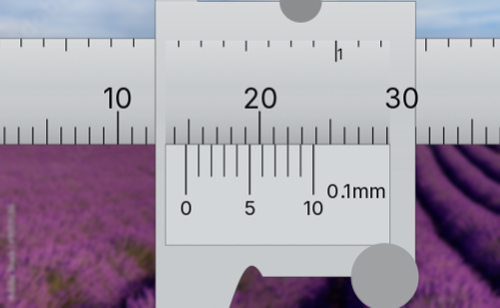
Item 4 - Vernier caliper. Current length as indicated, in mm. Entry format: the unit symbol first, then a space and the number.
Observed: mm 14.8
